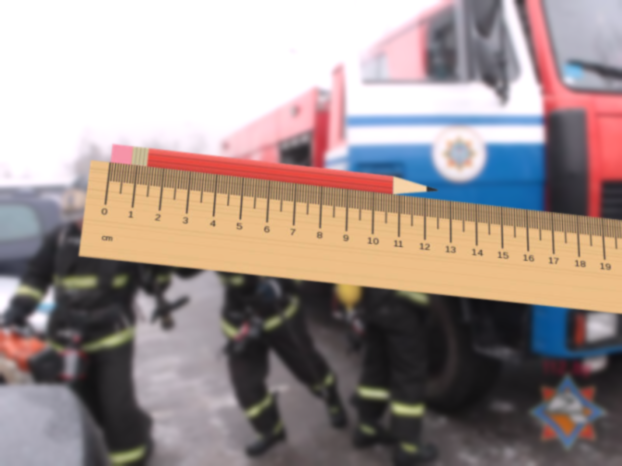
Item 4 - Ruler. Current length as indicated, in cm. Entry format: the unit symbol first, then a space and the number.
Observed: cm 12.5
